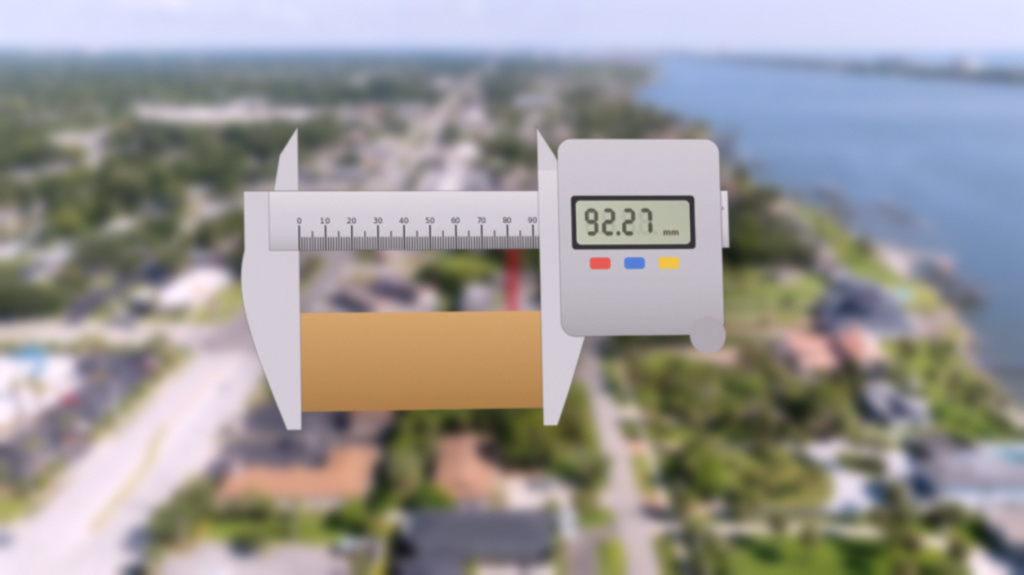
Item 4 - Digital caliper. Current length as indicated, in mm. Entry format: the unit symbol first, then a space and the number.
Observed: mm 92.27
